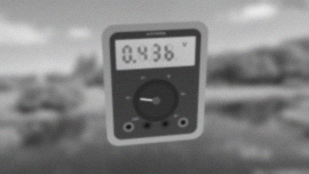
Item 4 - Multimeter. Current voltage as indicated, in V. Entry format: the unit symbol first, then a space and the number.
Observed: V 0.436
